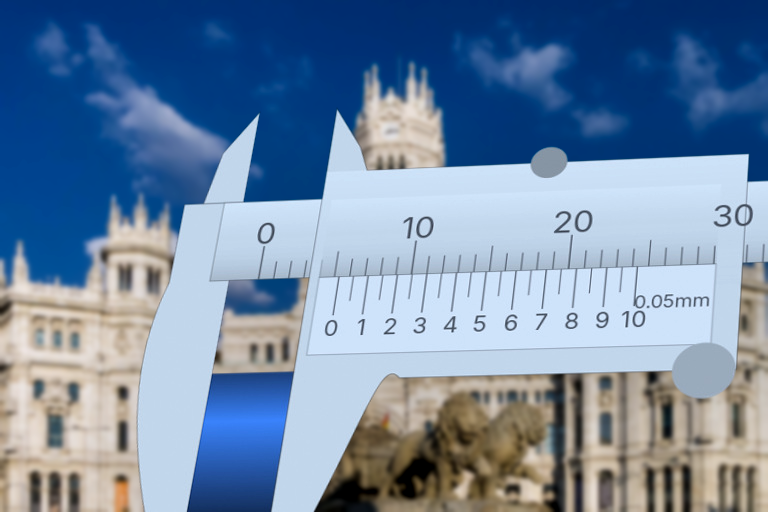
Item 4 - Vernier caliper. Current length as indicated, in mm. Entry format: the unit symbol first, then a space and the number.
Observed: mm 5.3
